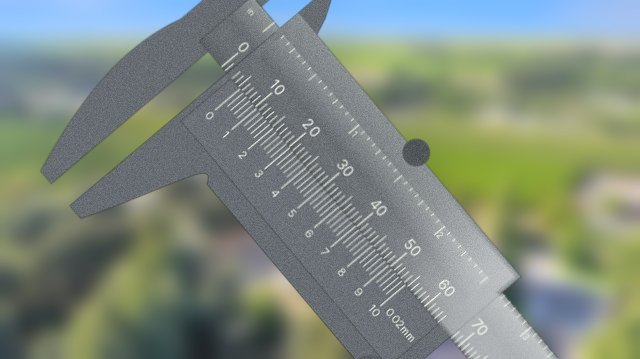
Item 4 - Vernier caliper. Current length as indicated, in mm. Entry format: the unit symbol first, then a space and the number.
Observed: mm 5.5
